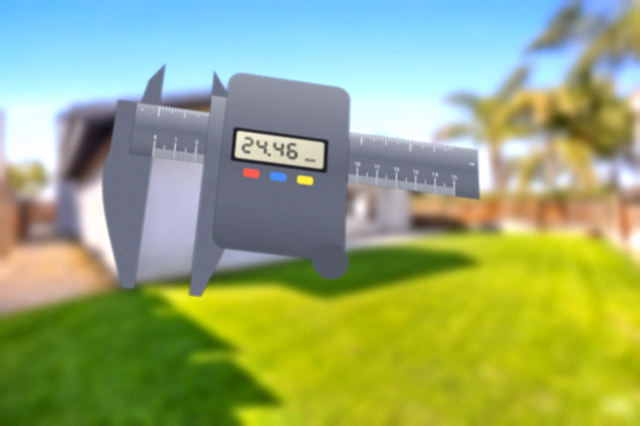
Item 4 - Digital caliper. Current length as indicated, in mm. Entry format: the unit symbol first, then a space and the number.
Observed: mm 24.46
